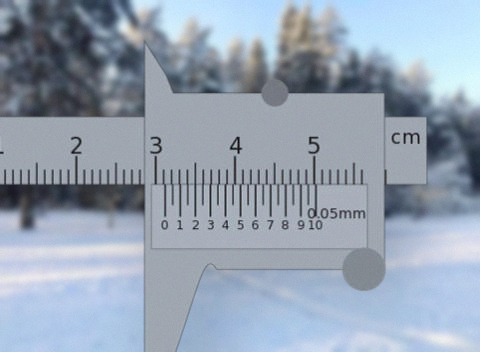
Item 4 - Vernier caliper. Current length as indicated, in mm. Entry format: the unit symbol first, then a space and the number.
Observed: mm 31.2
